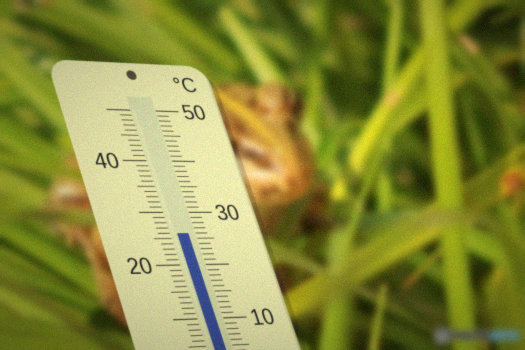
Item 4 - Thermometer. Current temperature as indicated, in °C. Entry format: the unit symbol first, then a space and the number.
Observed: °C 26
